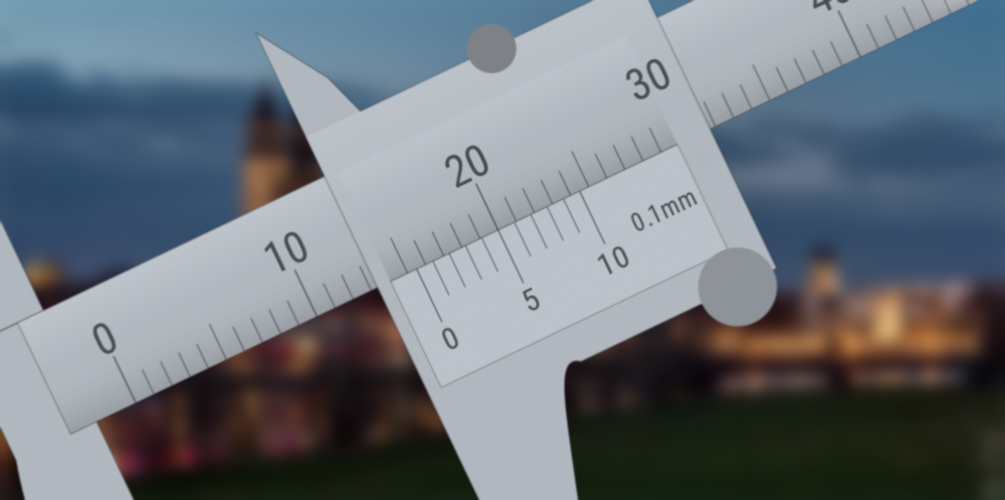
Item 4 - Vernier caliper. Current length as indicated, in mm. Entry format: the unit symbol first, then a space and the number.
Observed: mm 15.5
